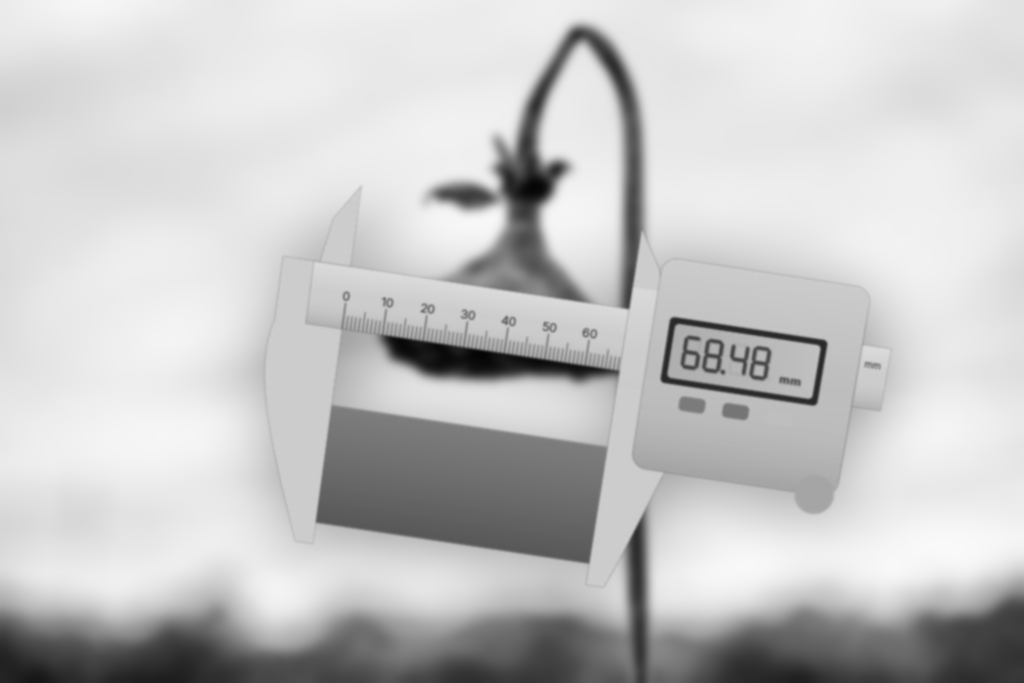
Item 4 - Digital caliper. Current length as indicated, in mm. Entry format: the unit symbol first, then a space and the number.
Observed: mm 68.48
